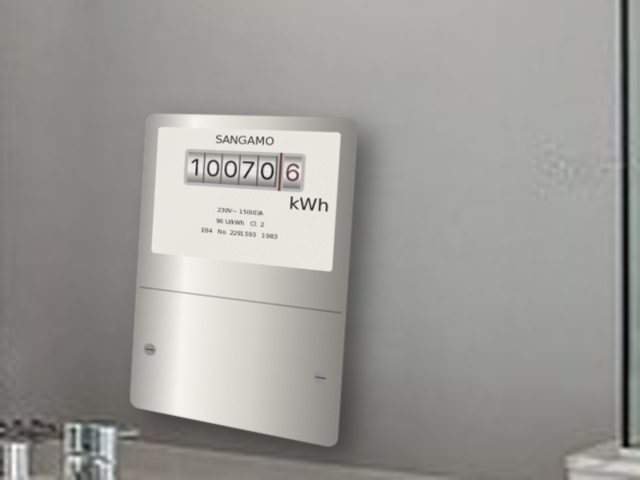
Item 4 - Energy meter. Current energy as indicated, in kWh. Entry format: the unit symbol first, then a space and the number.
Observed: kWh 10070.6
